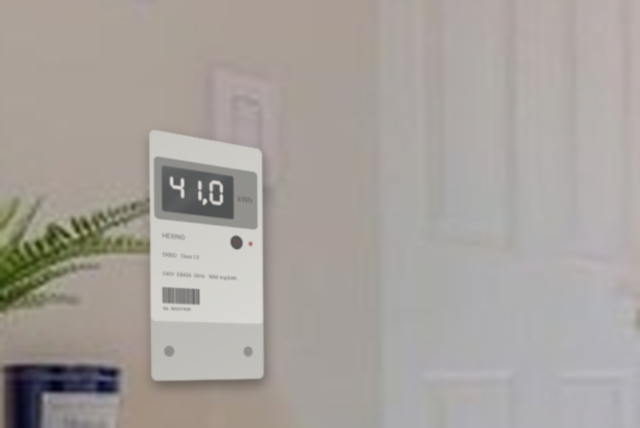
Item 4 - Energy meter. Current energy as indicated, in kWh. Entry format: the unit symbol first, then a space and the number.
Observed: kWh 41.0
